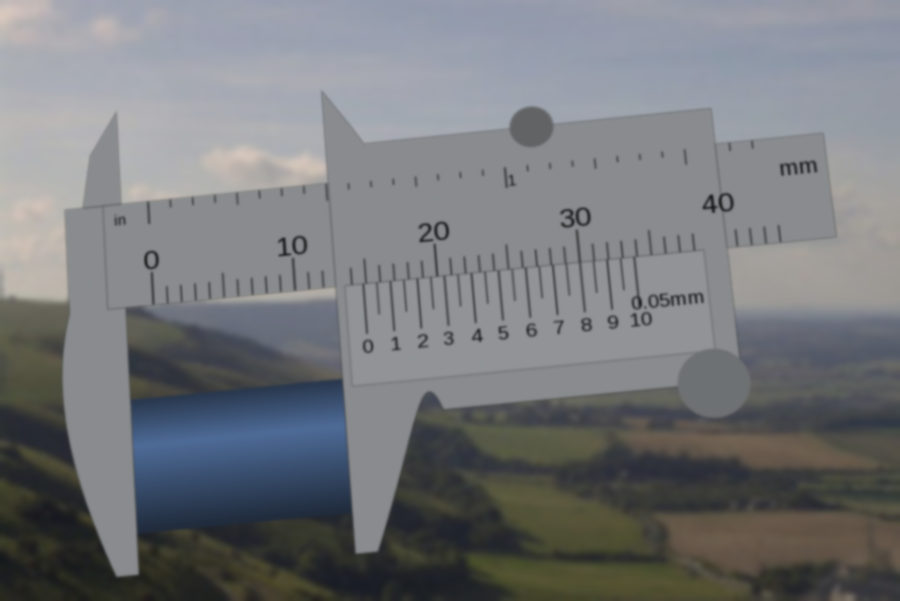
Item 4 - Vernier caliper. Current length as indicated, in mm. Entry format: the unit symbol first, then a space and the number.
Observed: mm 14.8
